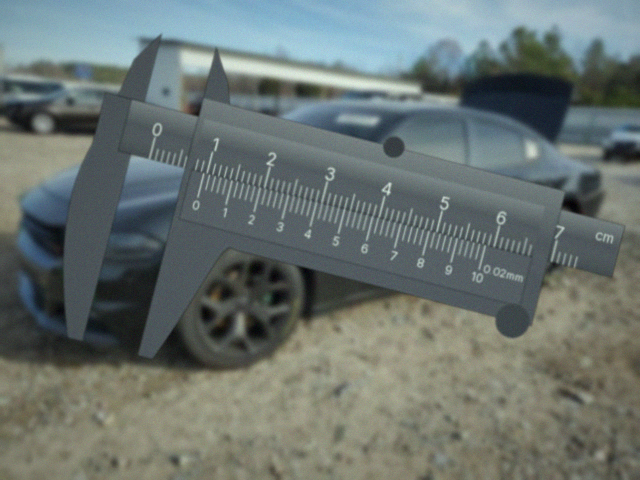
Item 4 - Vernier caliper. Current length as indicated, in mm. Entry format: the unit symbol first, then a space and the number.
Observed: mm 9.5
